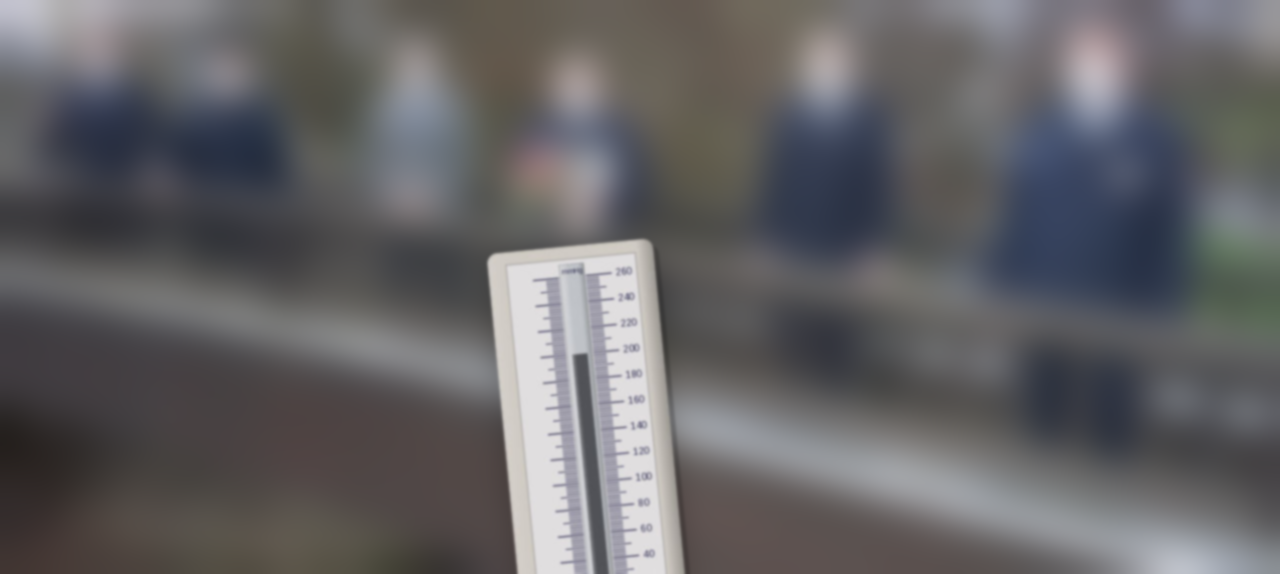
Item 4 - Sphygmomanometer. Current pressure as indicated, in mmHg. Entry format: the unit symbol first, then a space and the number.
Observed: mmHg 200
